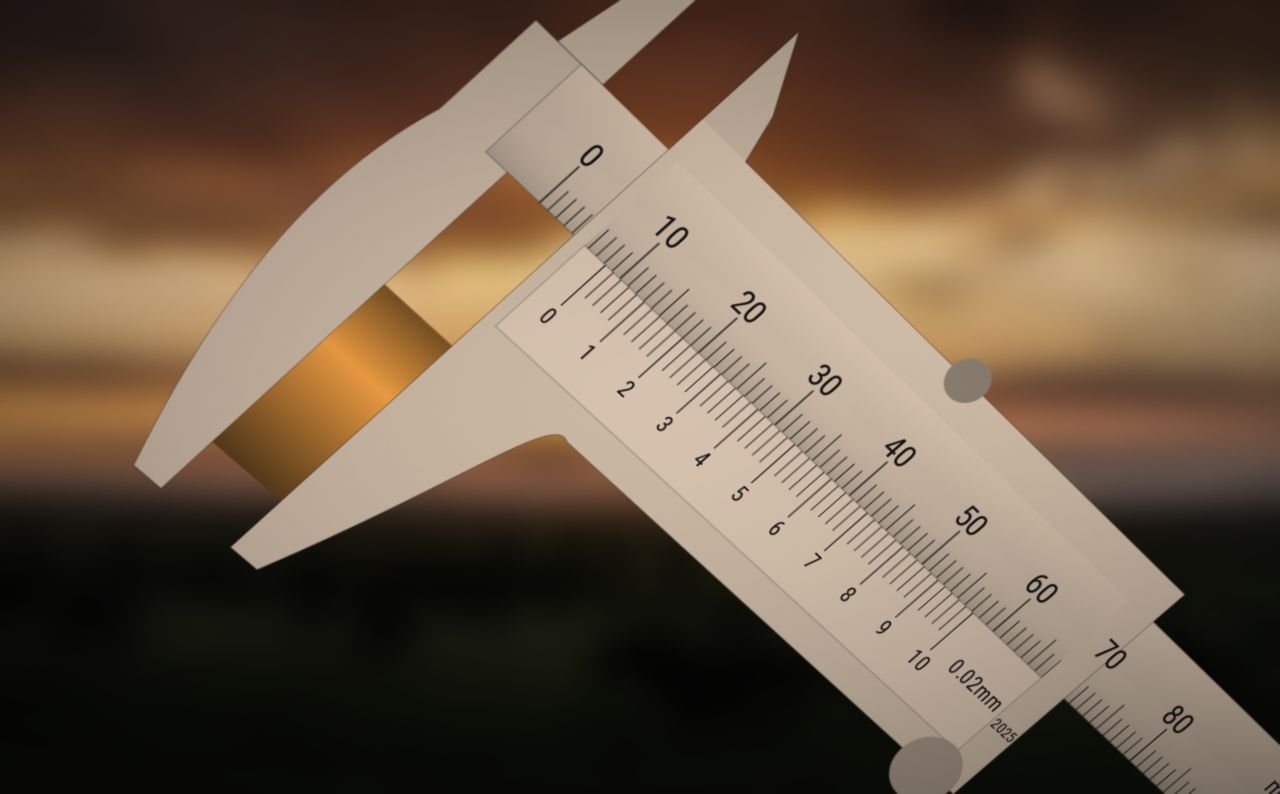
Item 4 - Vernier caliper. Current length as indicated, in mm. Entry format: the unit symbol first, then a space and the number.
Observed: mm 8.2
